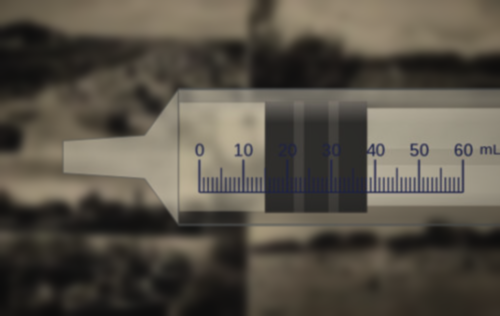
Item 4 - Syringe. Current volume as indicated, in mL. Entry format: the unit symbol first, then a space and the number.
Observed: mL 15
